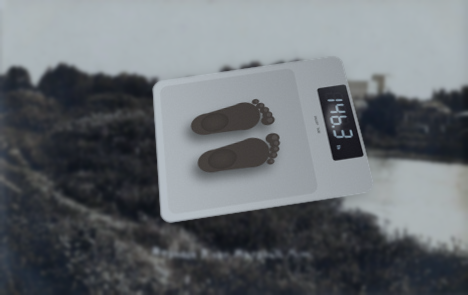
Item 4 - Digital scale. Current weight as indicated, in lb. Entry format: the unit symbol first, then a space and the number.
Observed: lb 146.3
